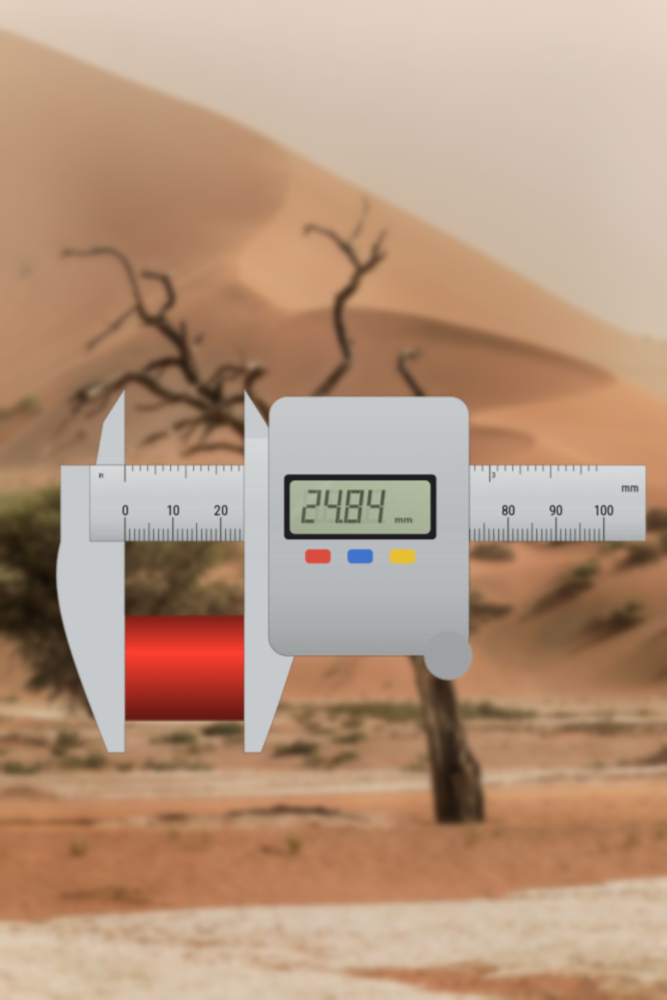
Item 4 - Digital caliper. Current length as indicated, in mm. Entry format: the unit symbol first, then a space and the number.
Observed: mm 24.84
